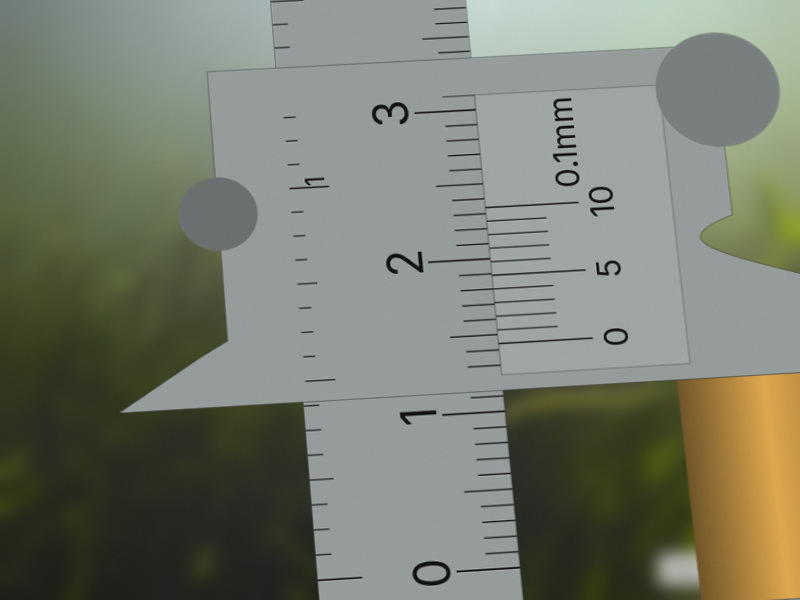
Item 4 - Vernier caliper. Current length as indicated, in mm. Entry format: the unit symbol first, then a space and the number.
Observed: mm 14.4
